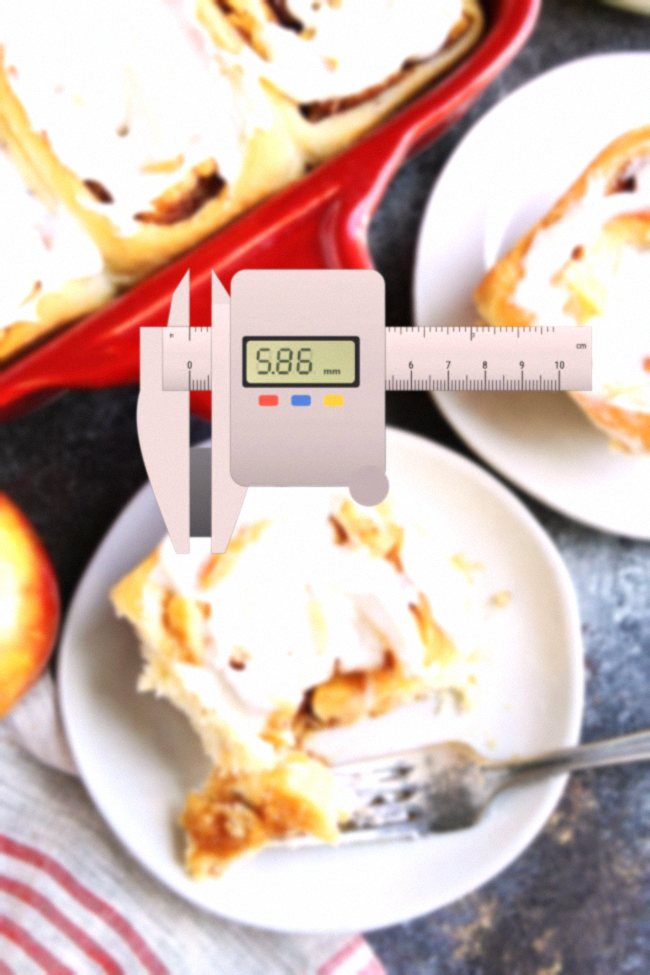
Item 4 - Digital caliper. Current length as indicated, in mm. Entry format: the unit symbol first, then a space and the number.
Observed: mm 5.86
